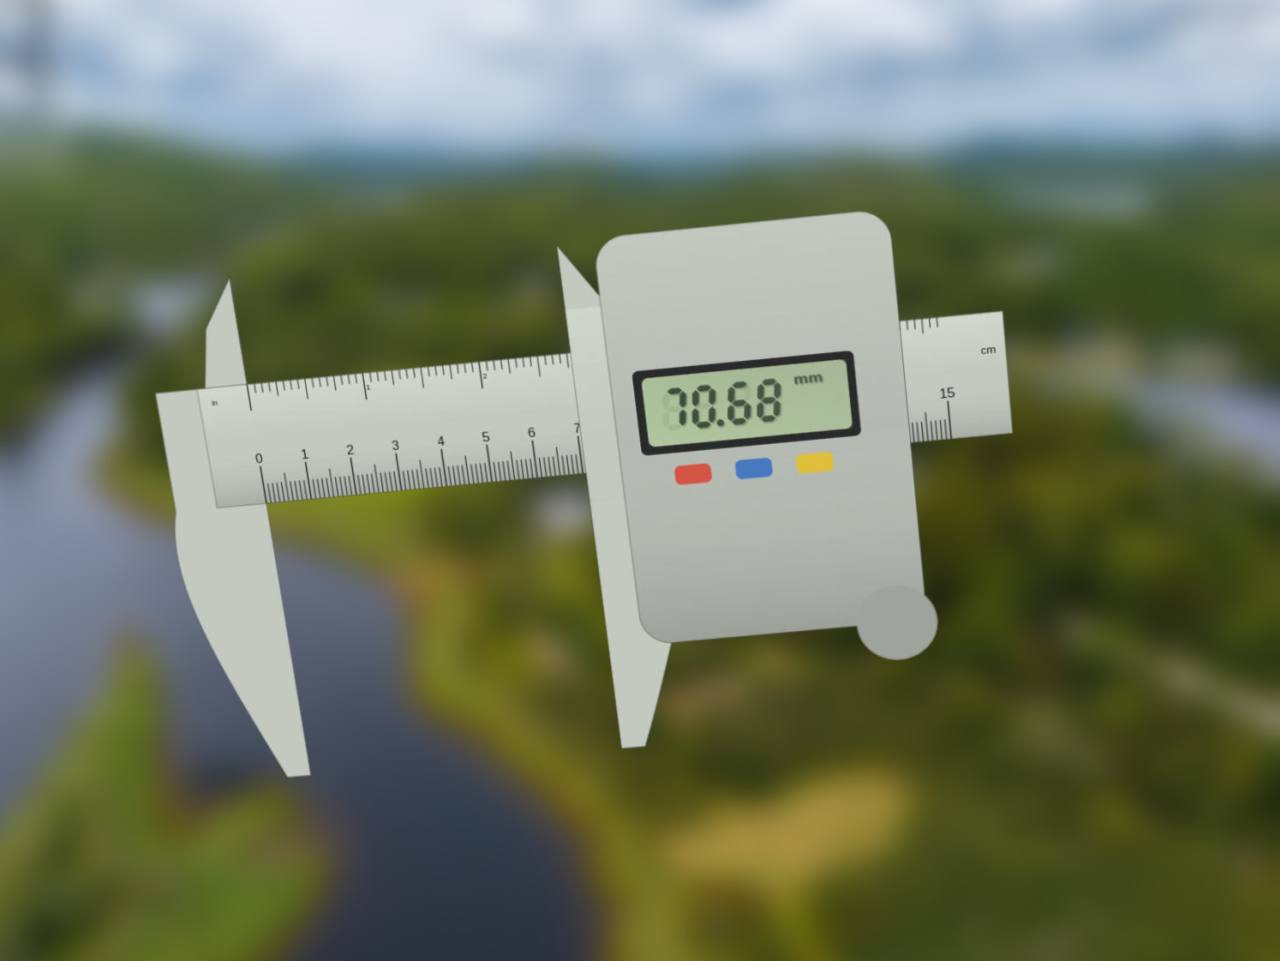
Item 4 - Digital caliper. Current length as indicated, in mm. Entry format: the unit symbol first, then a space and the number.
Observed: mm 70.68
